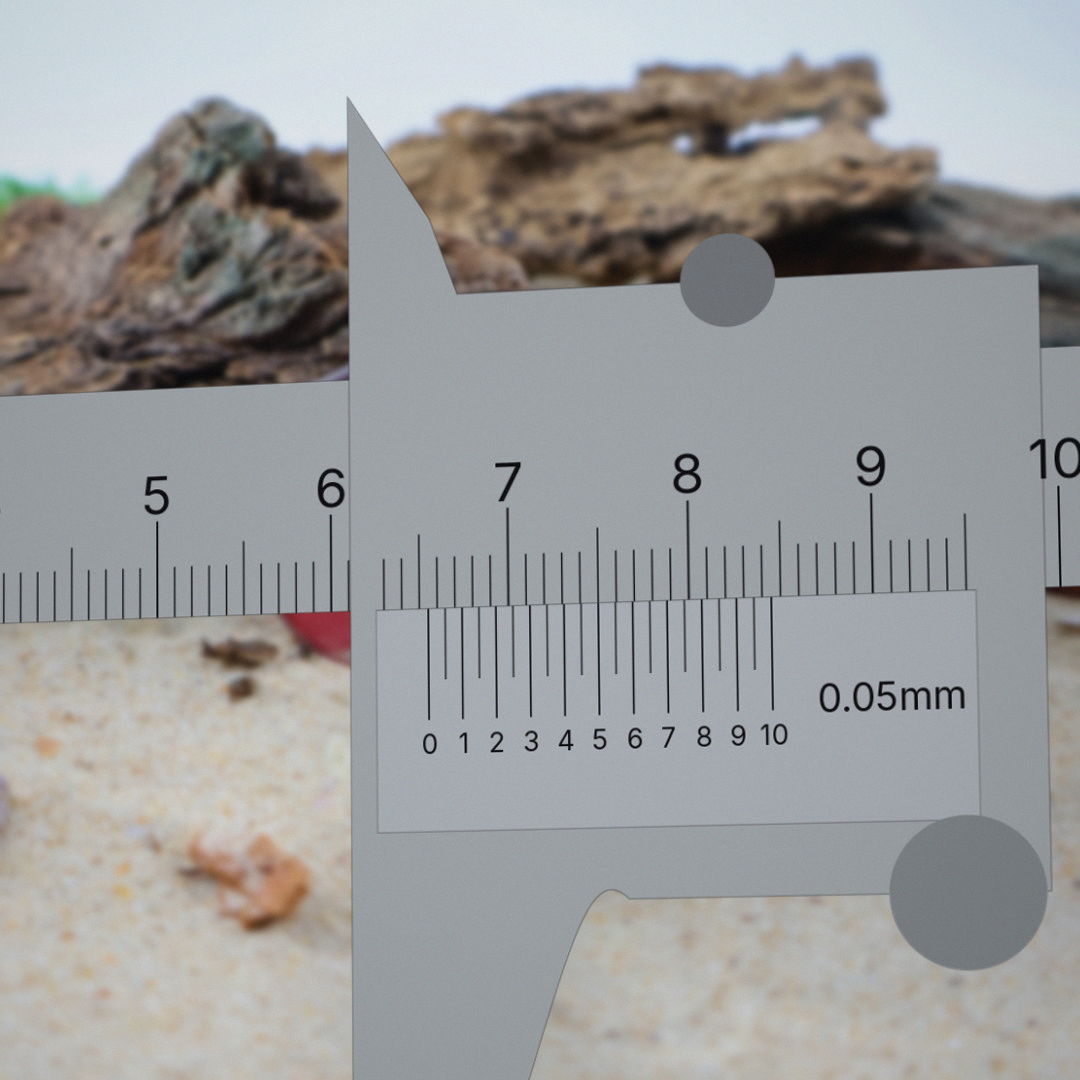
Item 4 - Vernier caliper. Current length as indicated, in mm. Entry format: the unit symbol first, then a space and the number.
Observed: mm 65.5
